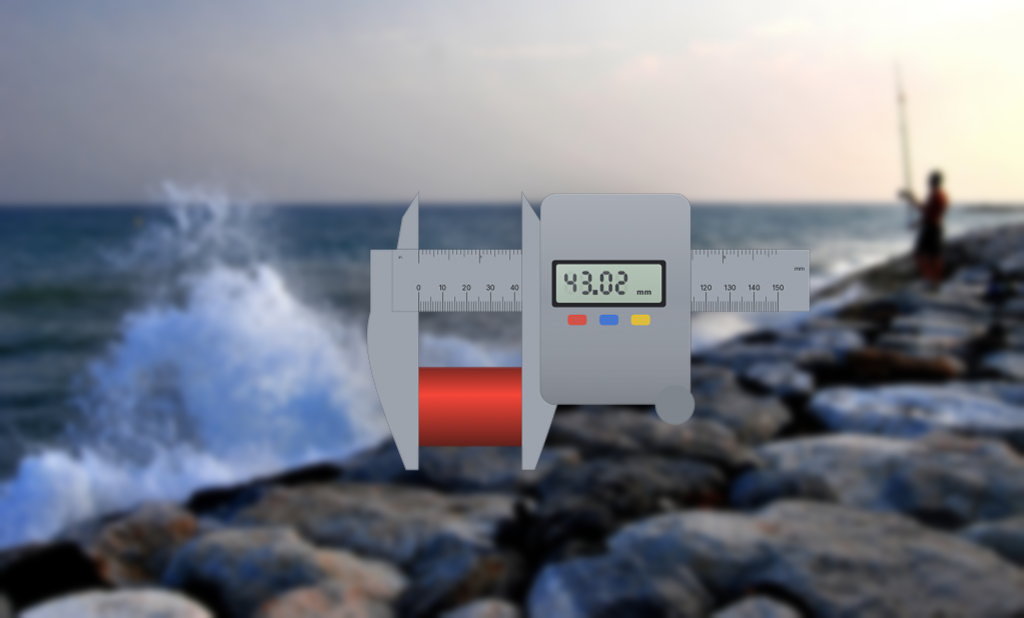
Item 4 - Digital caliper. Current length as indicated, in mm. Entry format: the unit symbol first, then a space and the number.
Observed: mm 43.02
